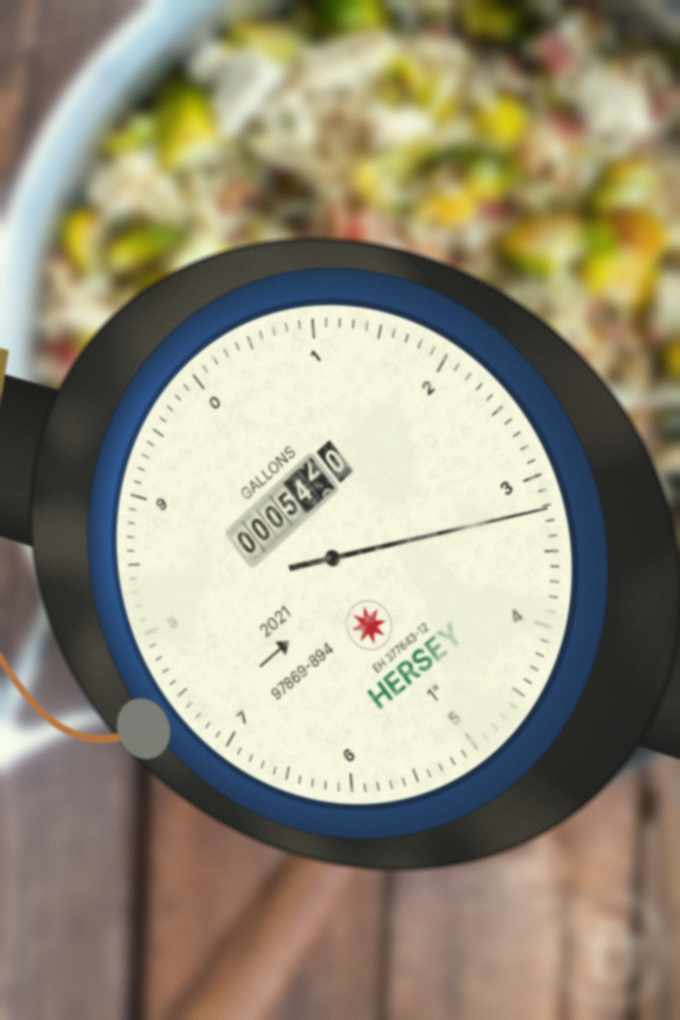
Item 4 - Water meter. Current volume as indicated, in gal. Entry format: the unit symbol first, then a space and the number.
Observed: gal 5423.2
